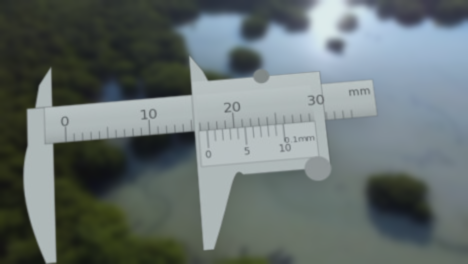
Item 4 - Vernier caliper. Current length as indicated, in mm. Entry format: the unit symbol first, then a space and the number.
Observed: mm 16.8
